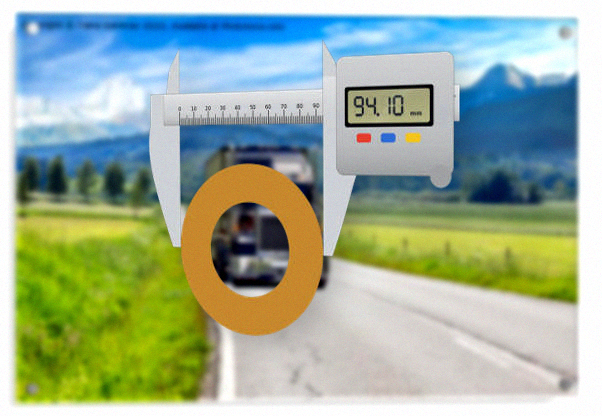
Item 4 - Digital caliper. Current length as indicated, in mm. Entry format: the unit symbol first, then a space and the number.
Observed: mm 94.10
